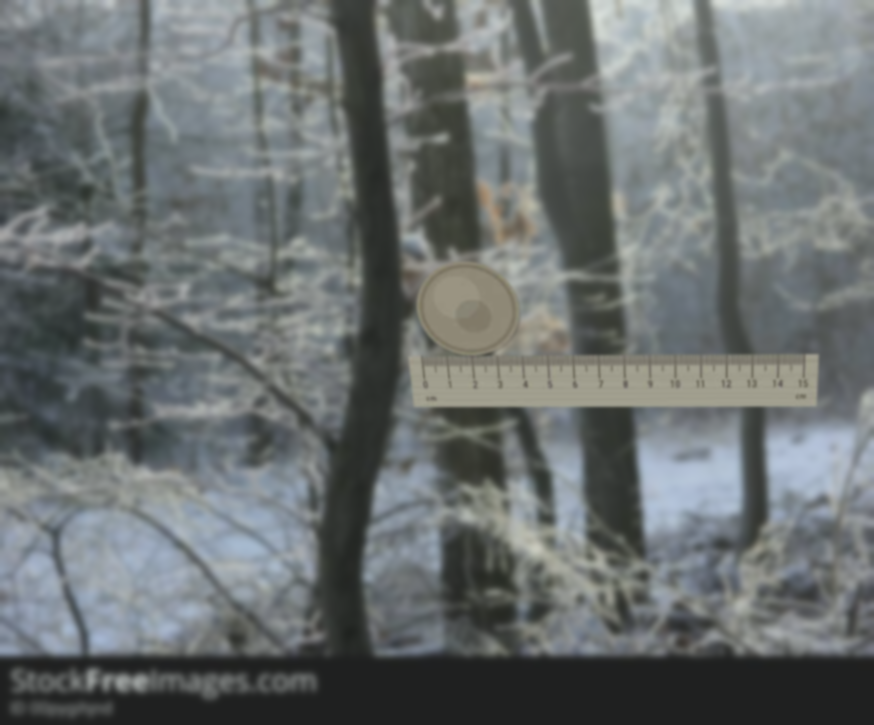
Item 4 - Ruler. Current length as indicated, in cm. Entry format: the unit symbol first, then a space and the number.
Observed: cm 4
